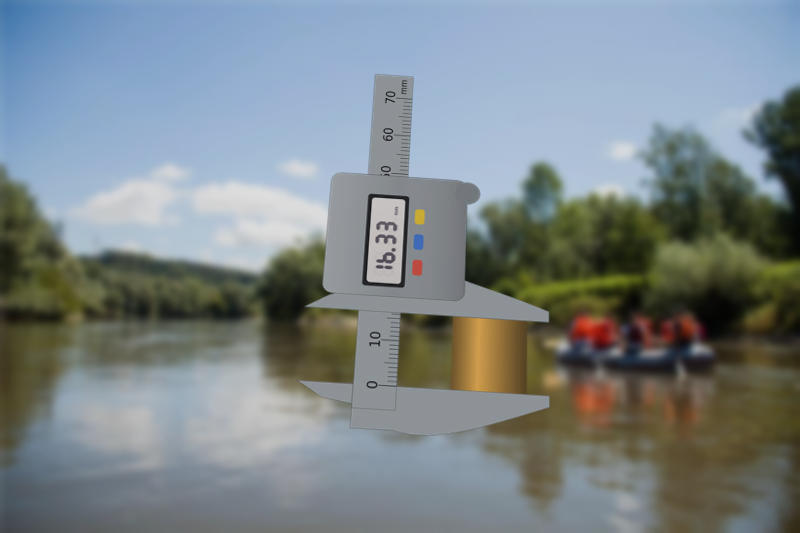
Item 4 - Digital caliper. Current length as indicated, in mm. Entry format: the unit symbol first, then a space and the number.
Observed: mm 16.33
